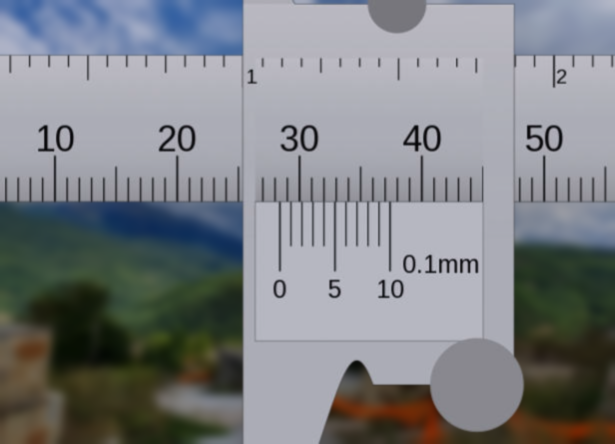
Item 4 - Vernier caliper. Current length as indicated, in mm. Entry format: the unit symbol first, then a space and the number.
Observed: mm 28.4
